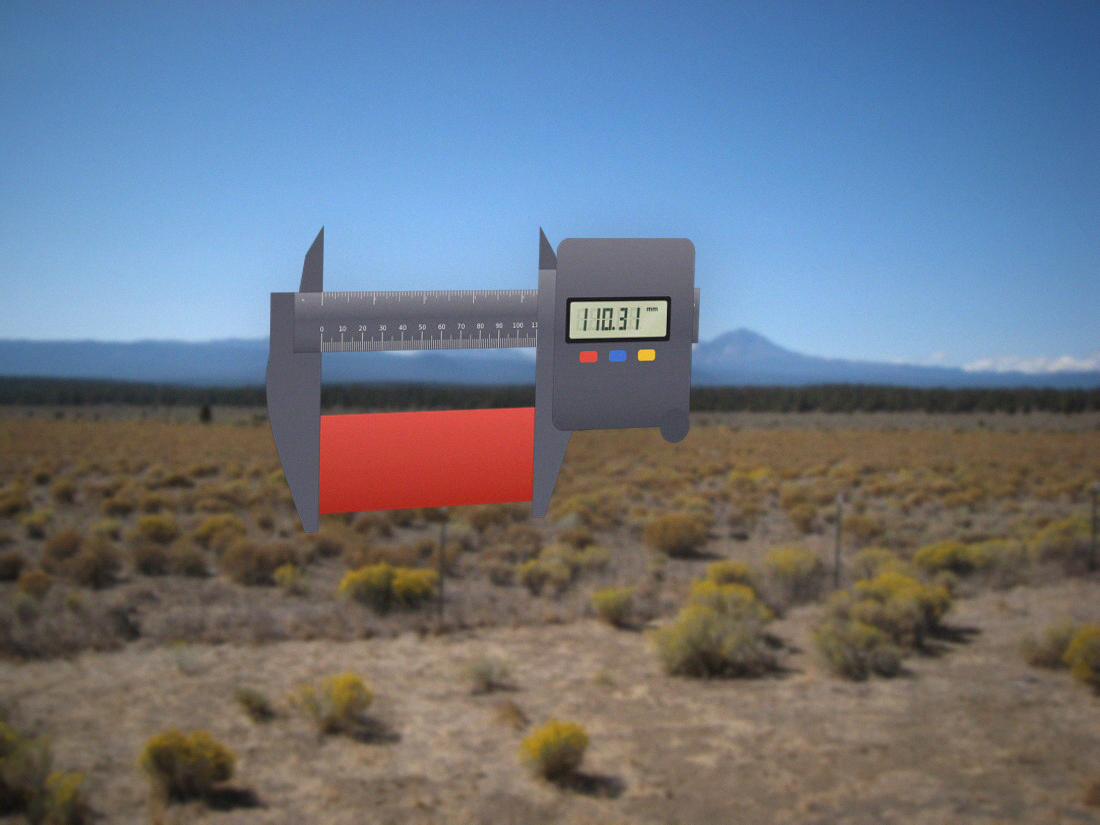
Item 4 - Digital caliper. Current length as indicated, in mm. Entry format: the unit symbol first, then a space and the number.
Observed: mm 110.31
